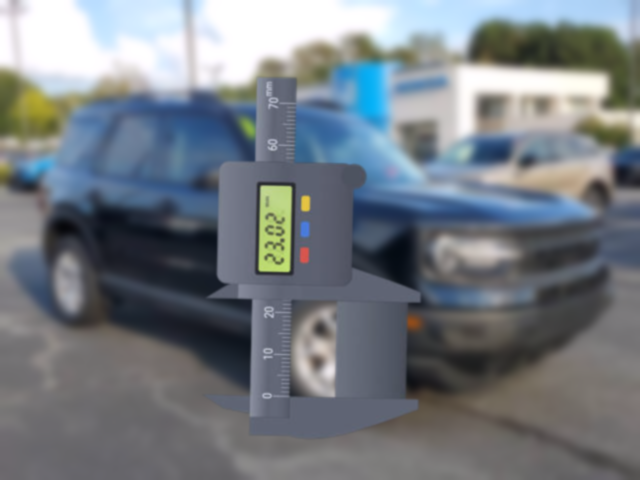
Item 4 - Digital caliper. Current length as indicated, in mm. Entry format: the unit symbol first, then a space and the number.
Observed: mm 23.02
